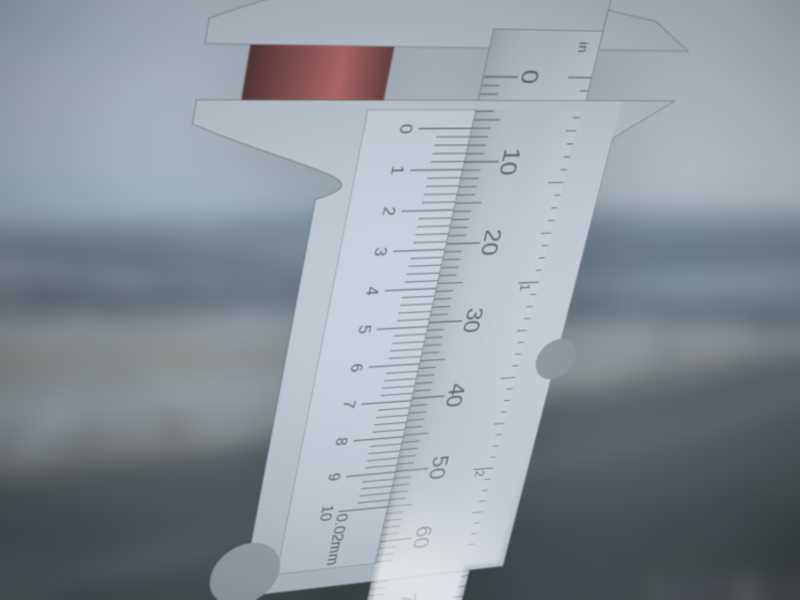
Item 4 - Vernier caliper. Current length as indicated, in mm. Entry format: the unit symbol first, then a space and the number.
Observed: mm 6.0
